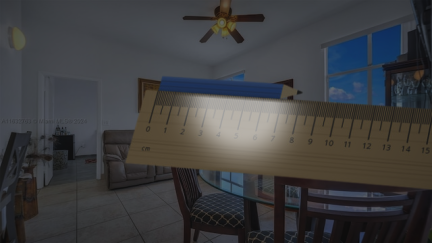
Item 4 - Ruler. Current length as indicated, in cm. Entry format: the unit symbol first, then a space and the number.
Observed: cm 8
